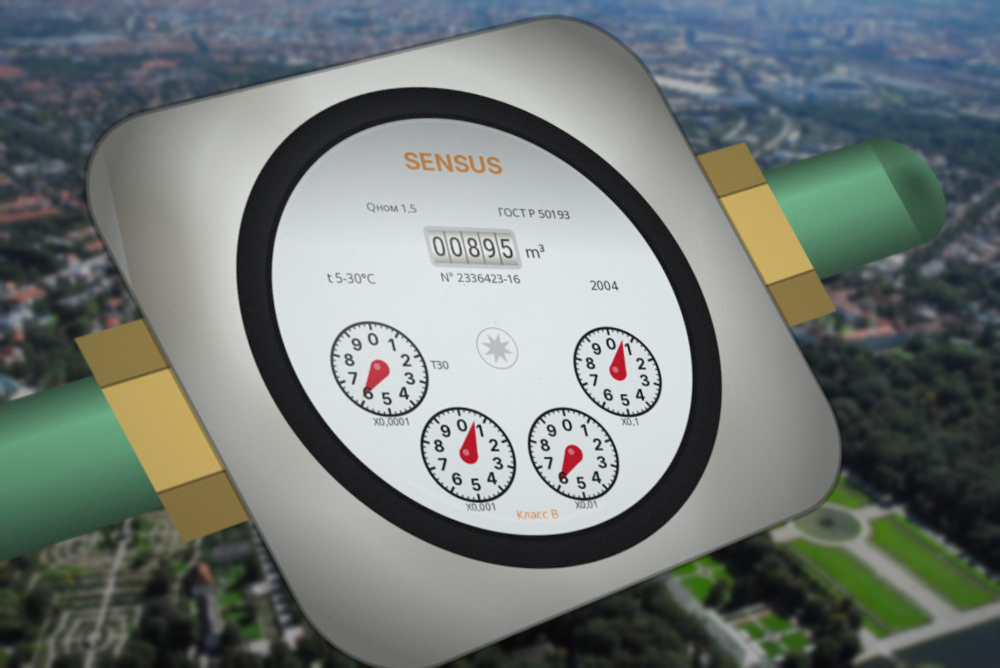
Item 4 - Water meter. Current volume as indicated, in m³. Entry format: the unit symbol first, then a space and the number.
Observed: m³ 895.0606
